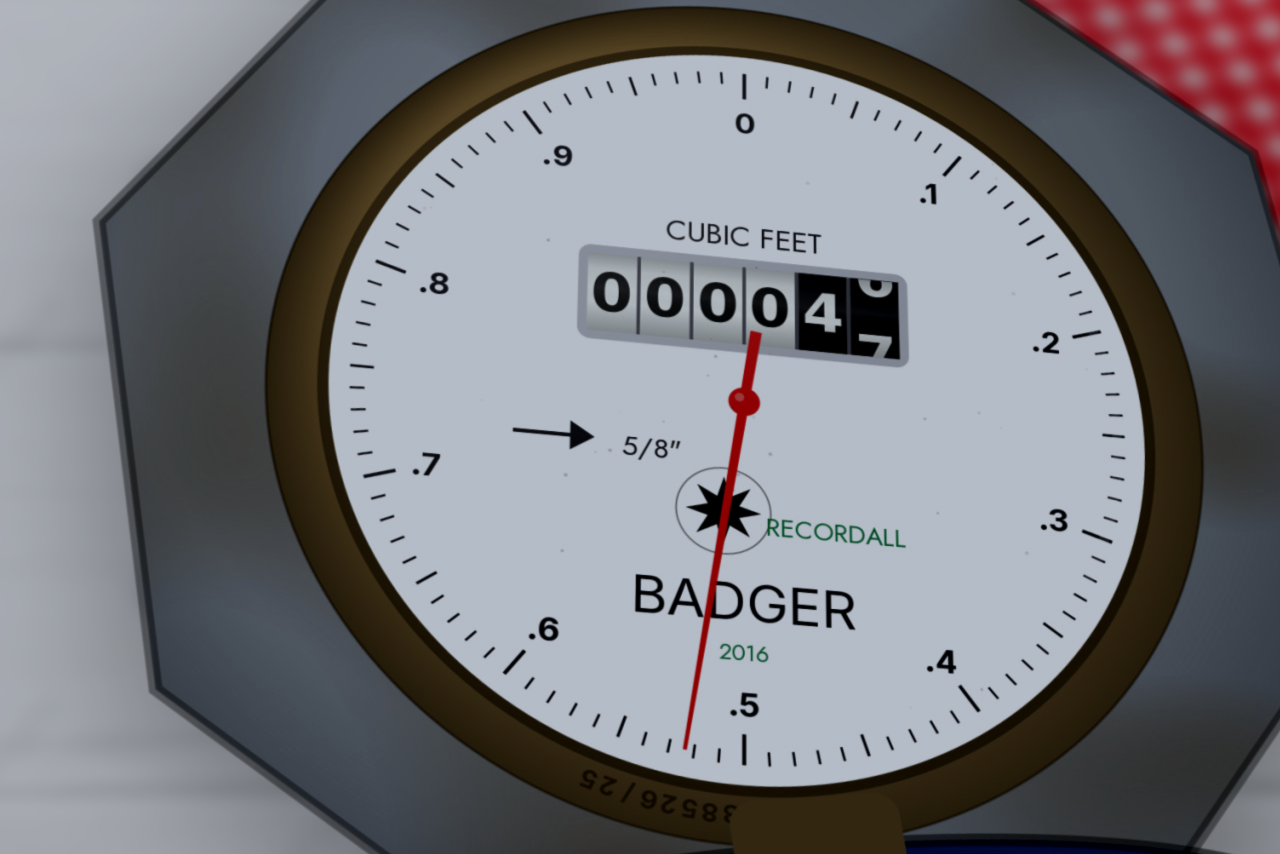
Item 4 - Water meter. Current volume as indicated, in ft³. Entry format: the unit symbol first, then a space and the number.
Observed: ft³ 46.52
